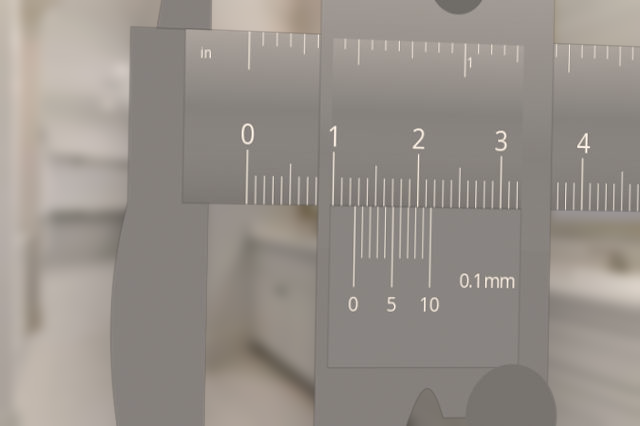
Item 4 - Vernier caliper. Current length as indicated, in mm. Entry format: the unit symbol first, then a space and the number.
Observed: mm 12.6
